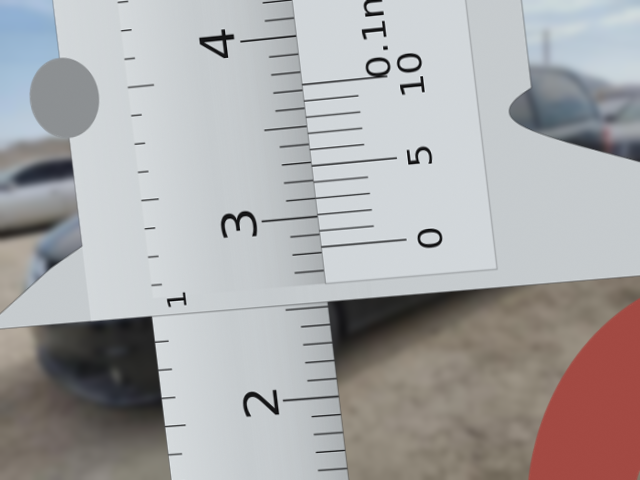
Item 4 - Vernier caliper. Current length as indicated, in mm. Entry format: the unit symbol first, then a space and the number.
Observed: mm 28.3
